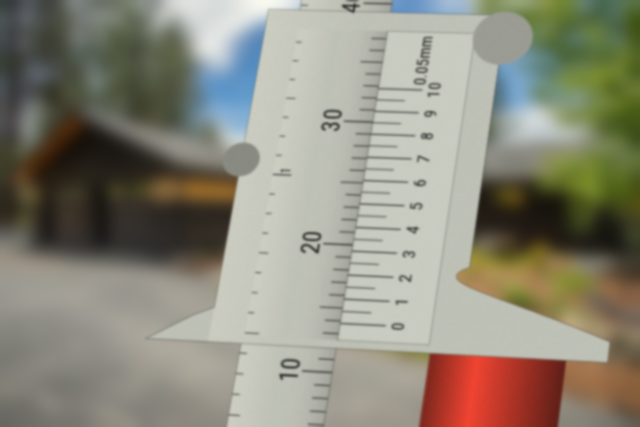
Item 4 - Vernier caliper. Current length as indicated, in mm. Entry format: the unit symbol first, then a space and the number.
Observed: mm 13.8
